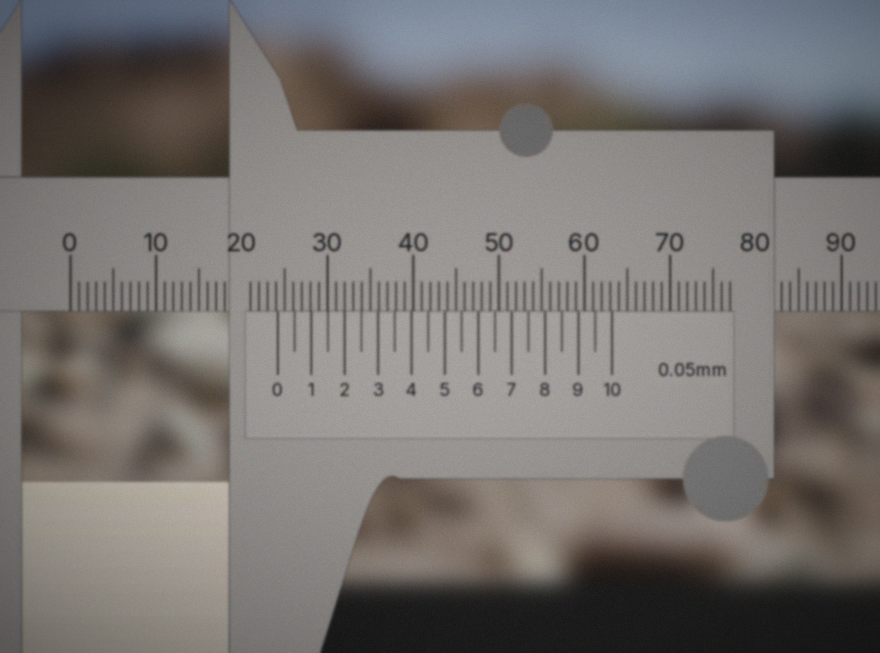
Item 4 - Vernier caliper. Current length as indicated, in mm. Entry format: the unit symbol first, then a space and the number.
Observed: mm 24.2
